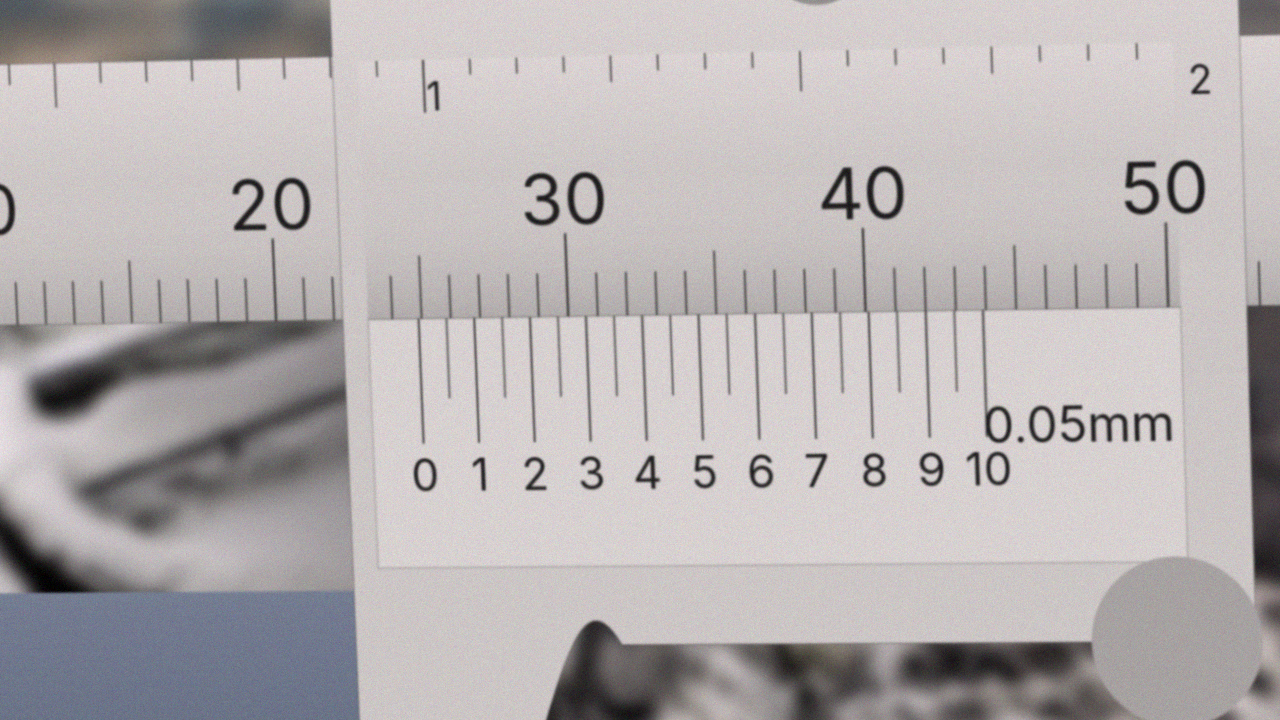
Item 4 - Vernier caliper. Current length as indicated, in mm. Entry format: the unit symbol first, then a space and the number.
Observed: mm 24.9
